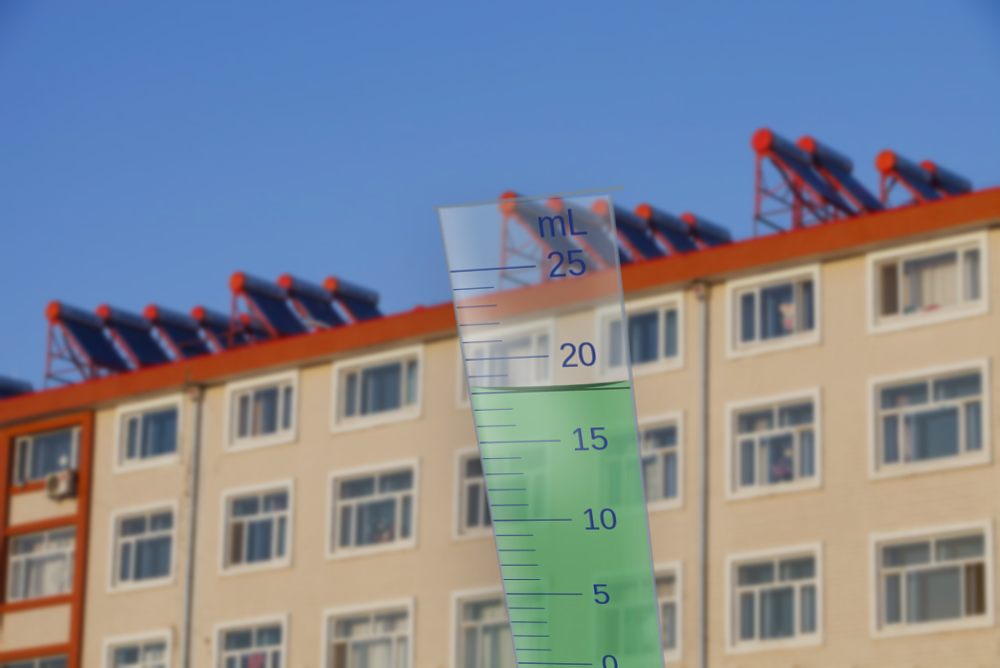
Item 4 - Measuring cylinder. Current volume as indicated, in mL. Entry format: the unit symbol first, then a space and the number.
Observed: mL 18
